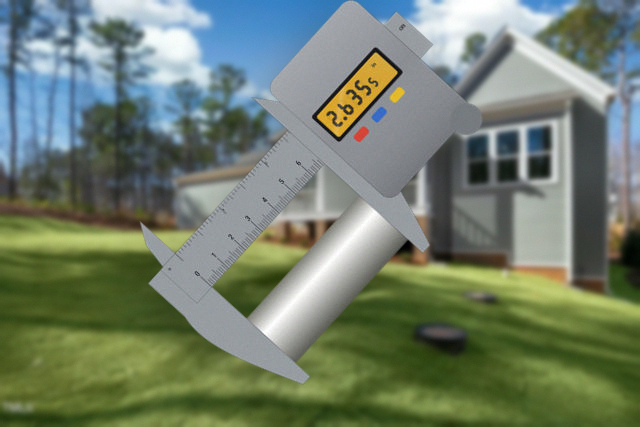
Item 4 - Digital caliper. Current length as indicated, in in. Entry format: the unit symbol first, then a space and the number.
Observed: in 2.6355
